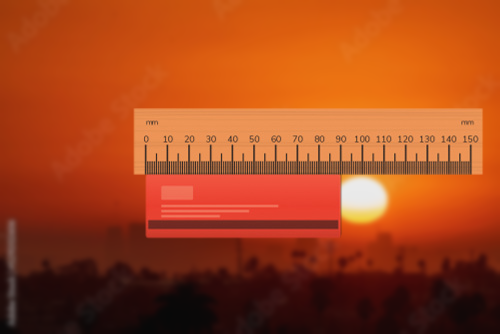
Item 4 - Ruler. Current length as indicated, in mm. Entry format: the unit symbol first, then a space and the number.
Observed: mm 90
